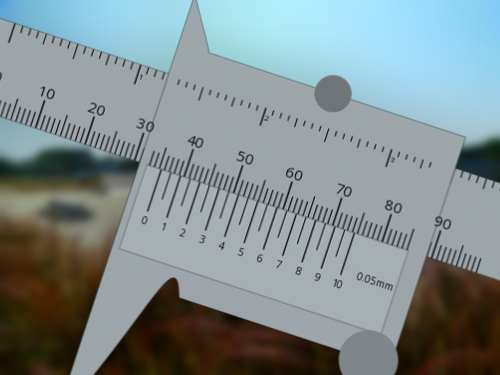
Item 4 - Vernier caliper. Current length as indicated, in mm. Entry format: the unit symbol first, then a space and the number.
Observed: mm 35.4
